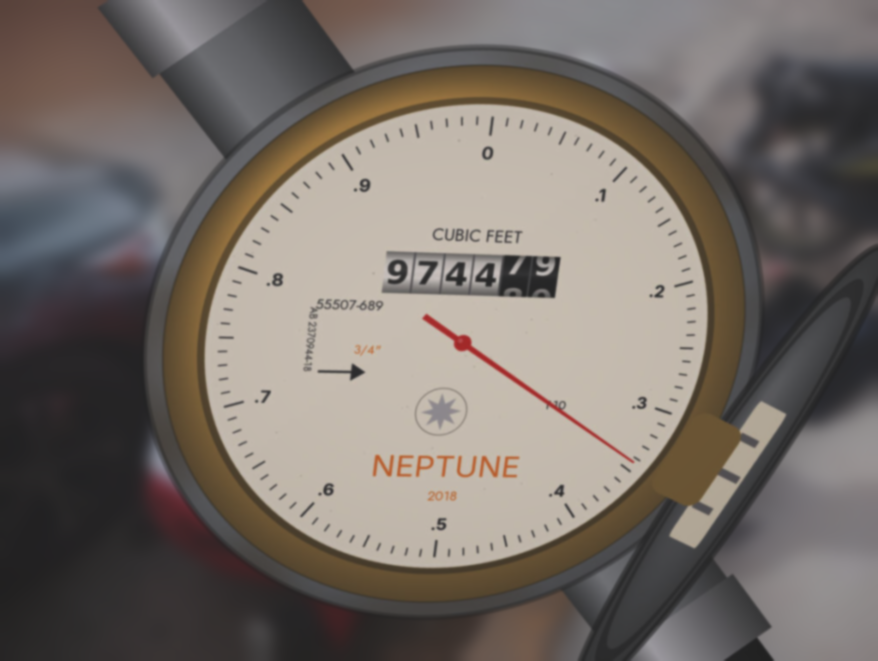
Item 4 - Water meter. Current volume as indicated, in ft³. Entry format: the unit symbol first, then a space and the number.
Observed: ft³ 974479.34
